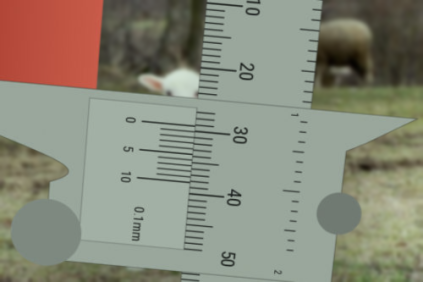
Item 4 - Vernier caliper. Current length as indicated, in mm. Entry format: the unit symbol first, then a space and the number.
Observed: mm 29.2
